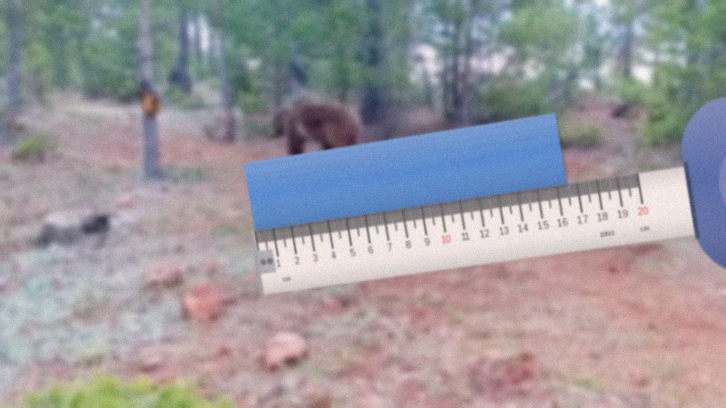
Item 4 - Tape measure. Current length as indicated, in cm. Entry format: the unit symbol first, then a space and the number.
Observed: cm 16.5
